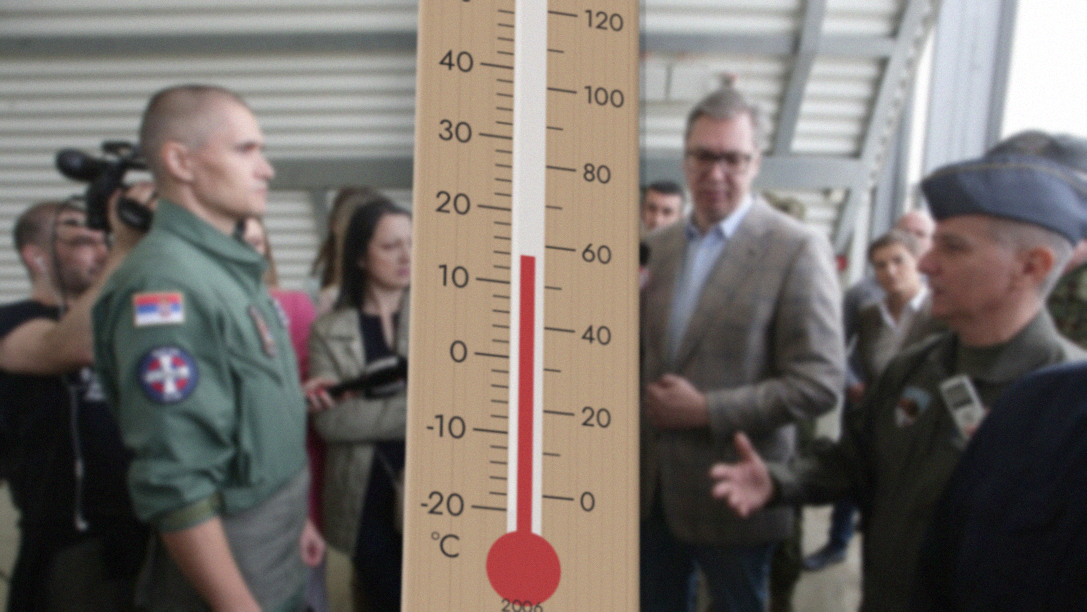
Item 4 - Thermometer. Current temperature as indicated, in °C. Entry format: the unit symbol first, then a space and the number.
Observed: °C 14
